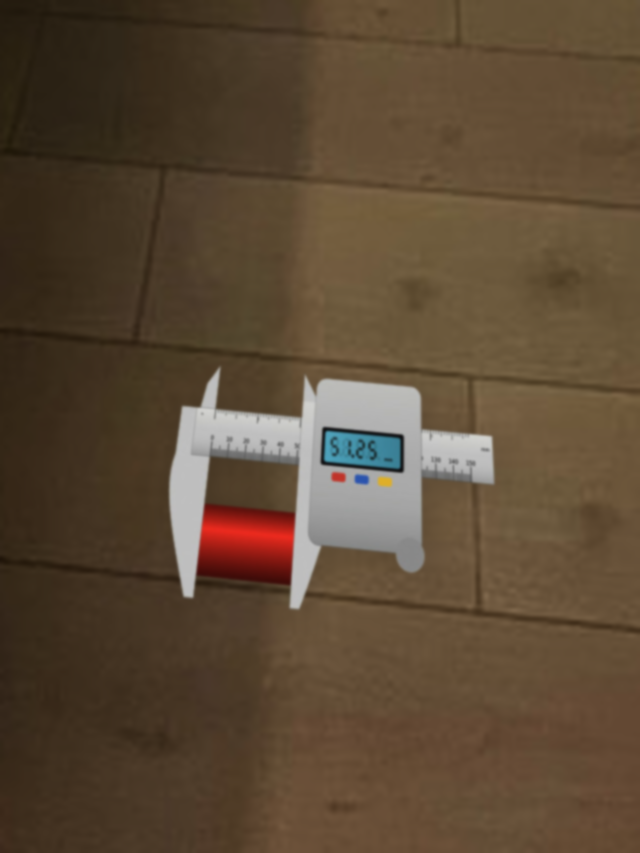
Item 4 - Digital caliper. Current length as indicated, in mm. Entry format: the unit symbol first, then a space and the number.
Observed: mm 51.25
